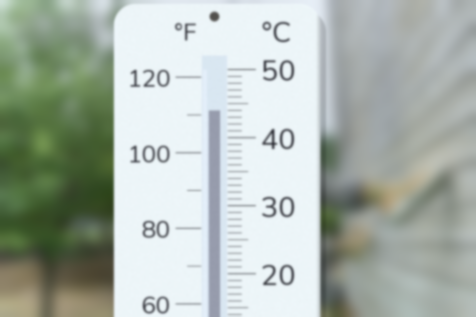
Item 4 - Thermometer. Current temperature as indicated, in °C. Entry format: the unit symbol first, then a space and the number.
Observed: °C 44
